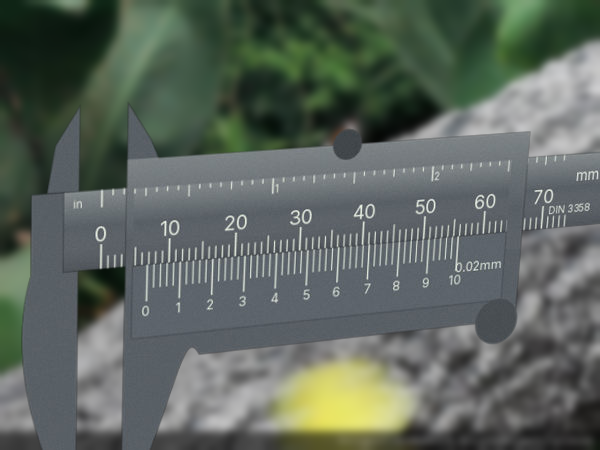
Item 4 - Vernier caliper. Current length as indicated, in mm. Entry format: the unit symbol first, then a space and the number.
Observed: mm 6.8
